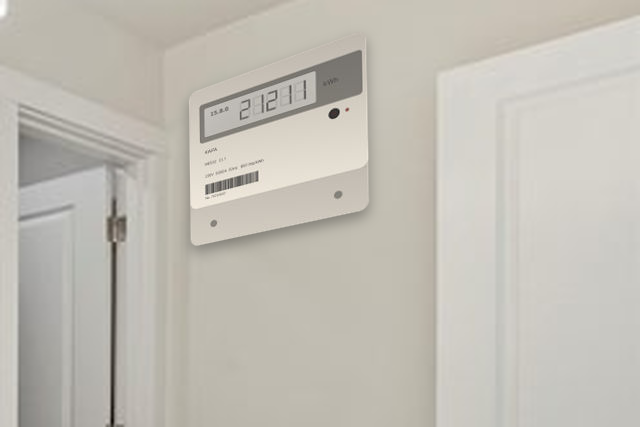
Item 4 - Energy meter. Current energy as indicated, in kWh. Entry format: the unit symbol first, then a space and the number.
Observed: kWh 21211
